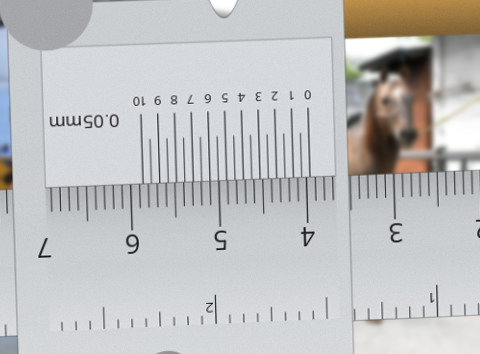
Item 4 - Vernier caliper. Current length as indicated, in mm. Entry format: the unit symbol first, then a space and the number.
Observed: mm 39.6
